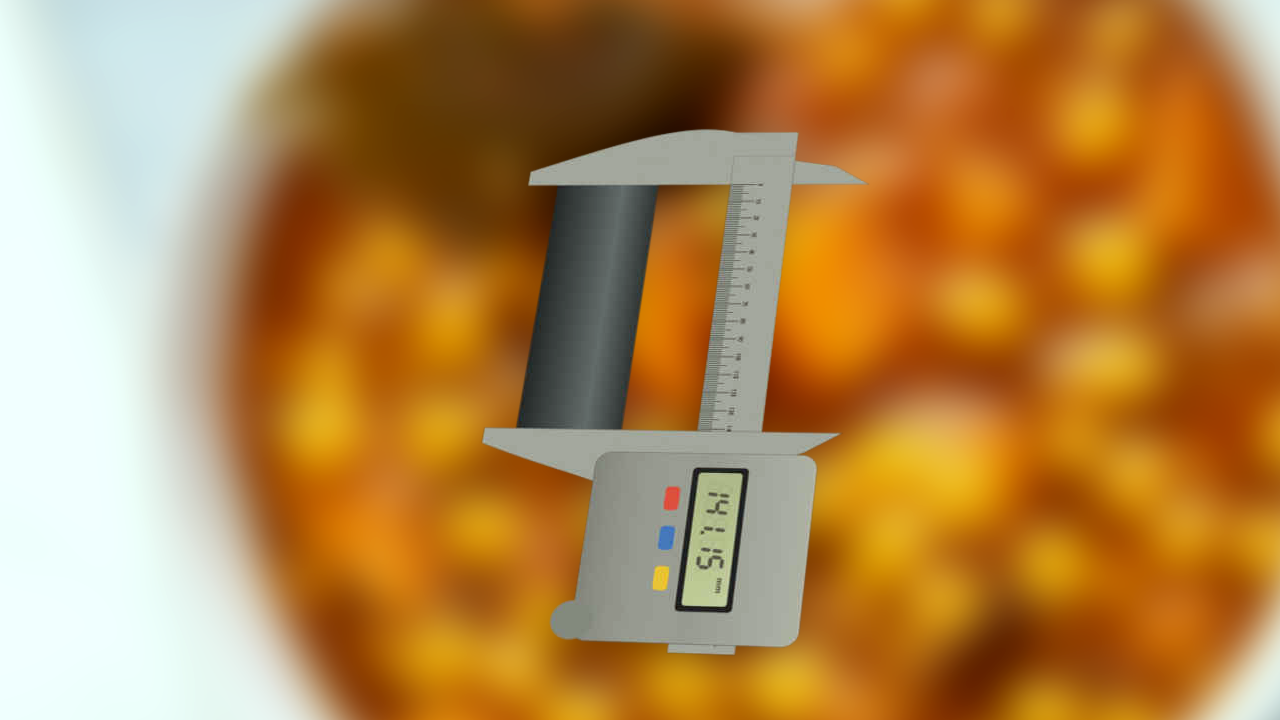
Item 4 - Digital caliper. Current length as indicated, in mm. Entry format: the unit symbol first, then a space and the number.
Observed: mm 141.15
